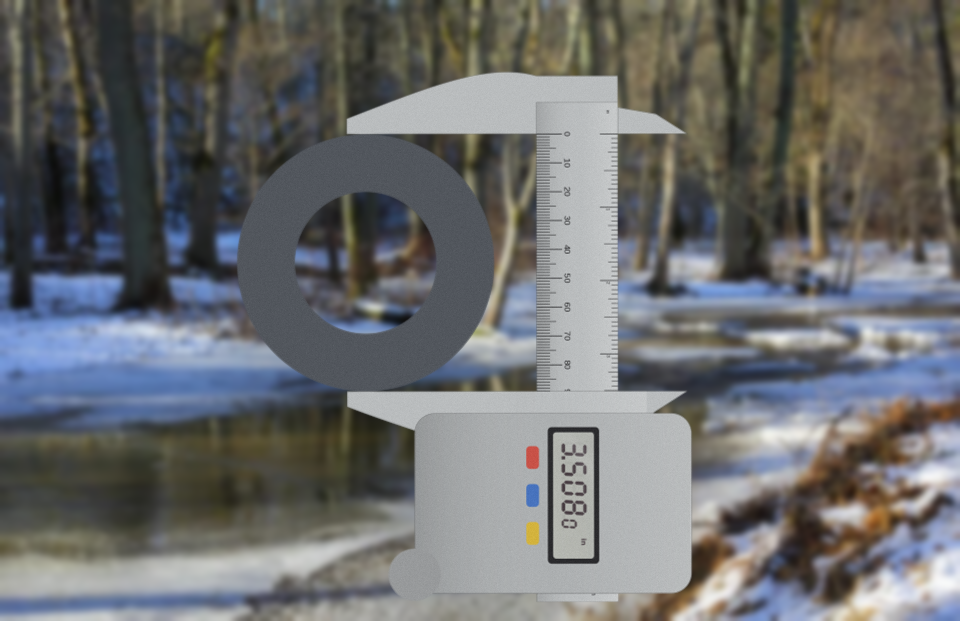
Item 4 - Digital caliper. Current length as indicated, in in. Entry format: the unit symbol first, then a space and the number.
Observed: in 3.5080
